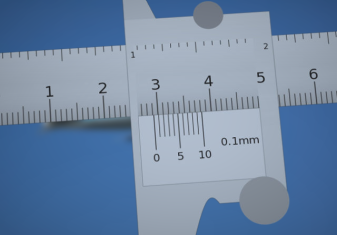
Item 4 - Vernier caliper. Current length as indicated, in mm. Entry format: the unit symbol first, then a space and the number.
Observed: mm 29.2
